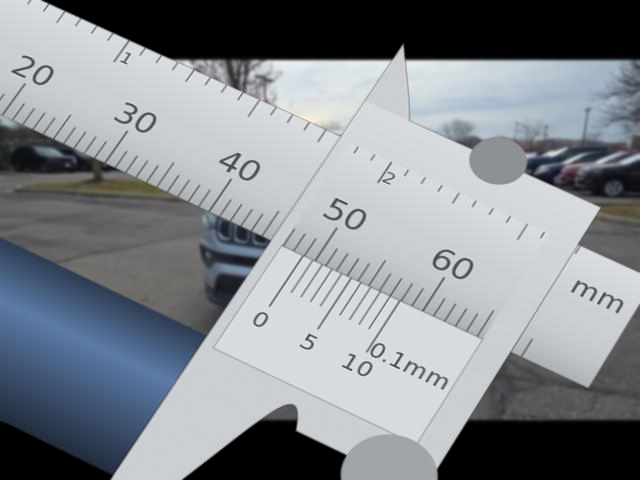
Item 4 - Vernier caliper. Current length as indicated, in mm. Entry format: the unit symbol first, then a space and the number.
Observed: mm 48.9
